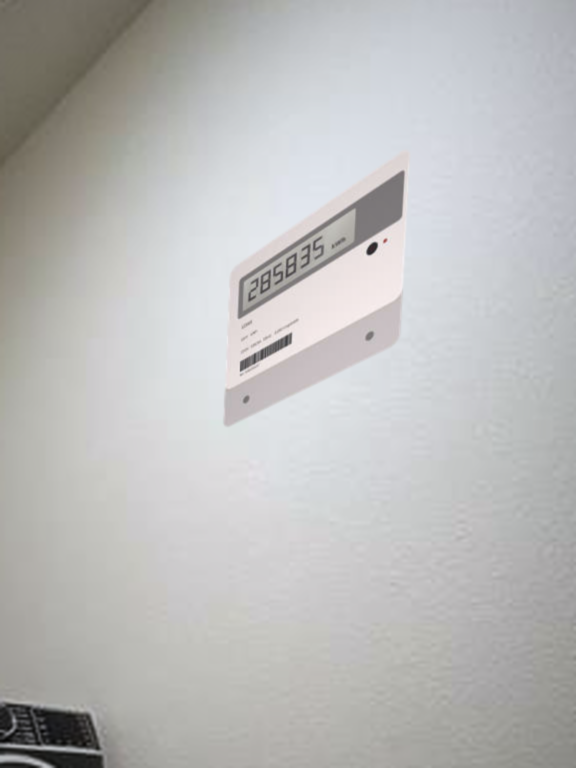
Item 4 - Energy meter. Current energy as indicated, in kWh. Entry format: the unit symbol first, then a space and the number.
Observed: kWh 285835
